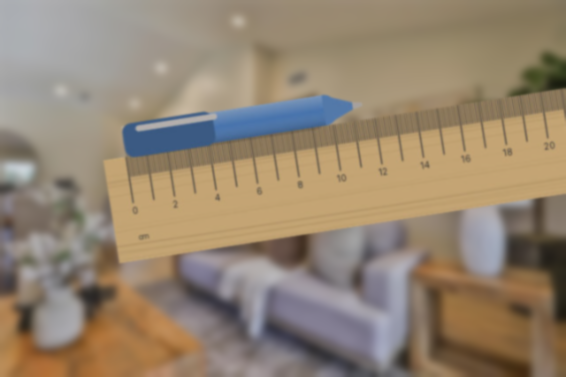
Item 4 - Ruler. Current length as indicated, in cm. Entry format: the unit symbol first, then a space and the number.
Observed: cm 11.5
